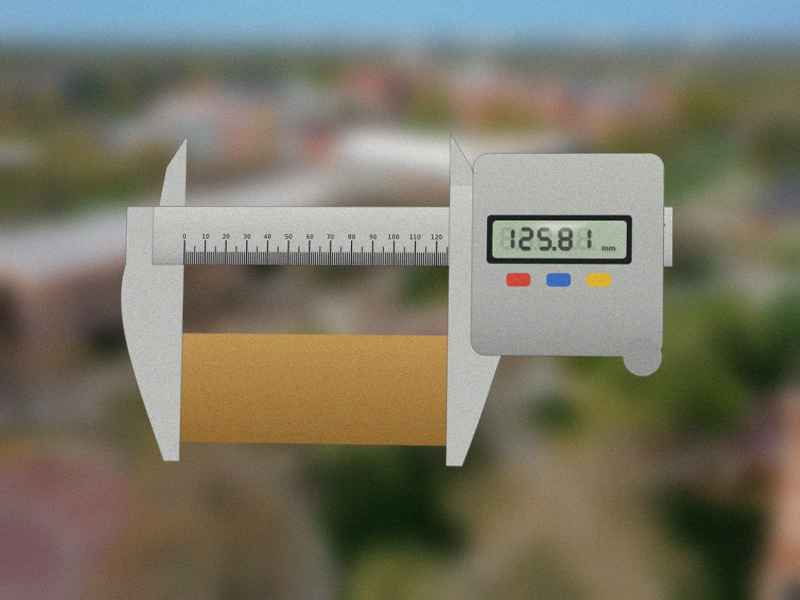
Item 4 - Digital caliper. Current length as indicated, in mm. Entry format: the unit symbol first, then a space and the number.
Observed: mm 125.81
